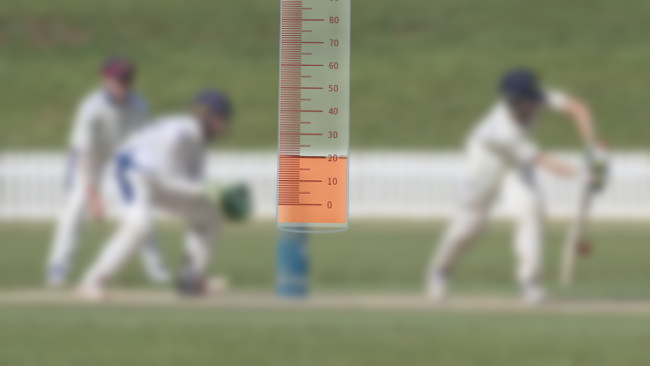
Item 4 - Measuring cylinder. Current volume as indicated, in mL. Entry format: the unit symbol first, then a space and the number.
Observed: mL 20
